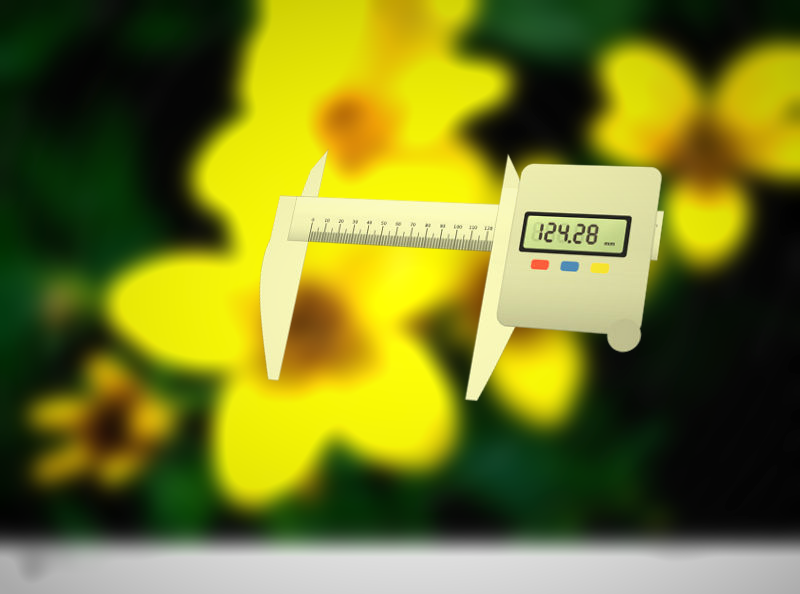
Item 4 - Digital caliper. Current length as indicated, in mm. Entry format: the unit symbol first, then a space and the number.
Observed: mm 124.28
